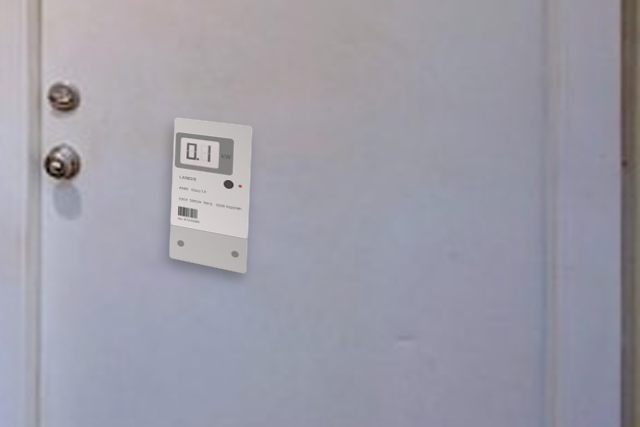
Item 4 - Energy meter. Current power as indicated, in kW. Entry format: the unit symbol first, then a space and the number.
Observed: kW 0.1
